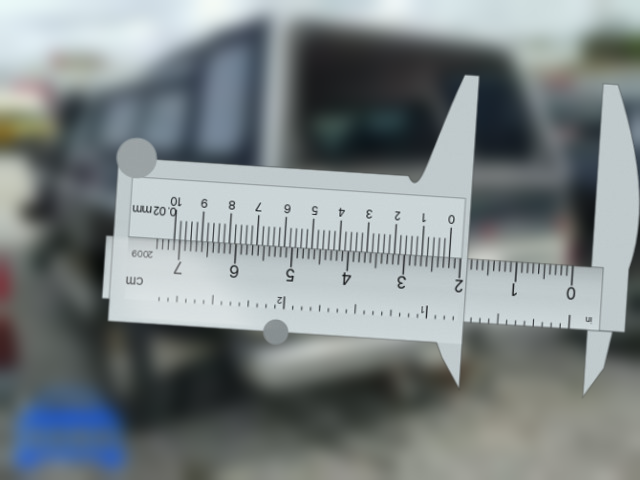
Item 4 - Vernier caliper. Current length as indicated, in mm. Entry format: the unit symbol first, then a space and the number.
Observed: mm 22.0
